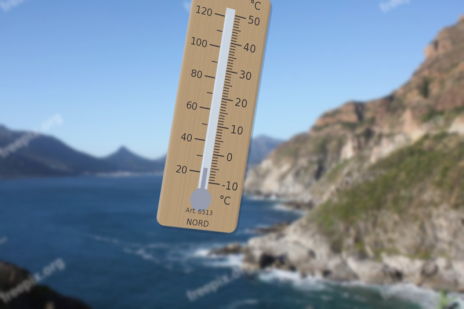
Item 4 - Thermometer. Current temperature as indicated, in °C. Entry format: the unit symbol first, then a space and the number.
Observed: °C -5
